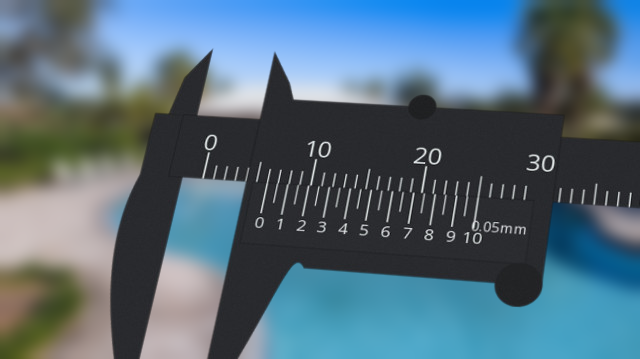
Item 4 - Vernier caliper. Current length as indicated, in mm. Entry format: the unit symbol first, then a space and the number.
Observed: mm 6.0
